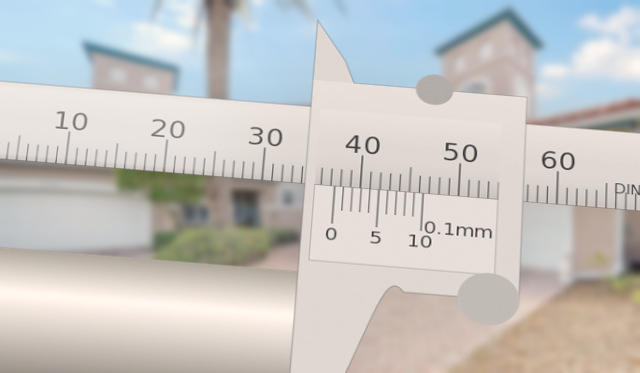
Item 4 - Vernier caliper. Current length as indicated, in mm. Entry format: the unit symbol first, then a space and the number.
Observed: mm 37.4
